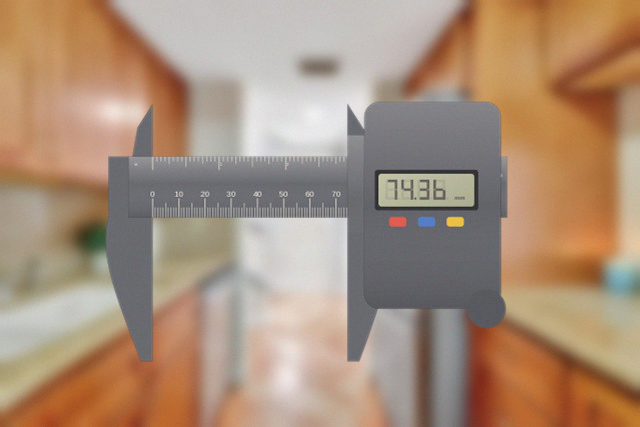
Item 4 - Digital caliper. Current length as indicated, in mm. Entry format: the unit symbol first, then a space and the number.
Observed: mm 74.36
